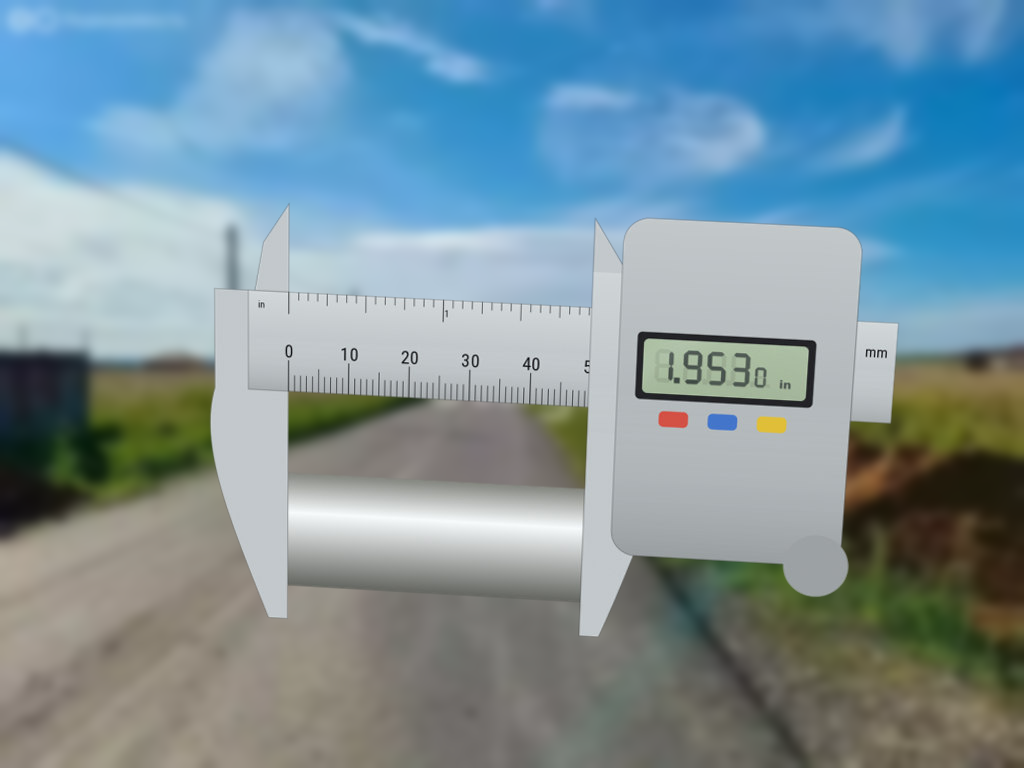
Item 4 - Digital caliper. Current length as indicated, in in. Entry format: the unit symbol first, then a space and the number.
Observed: in 1.9530
